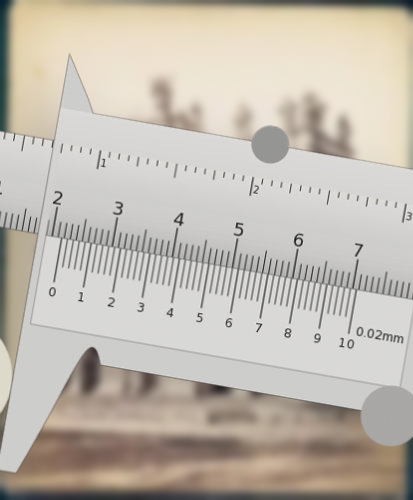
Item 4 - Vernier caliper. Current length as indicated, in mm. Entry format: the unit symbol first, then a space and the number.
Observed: mm 21.6
